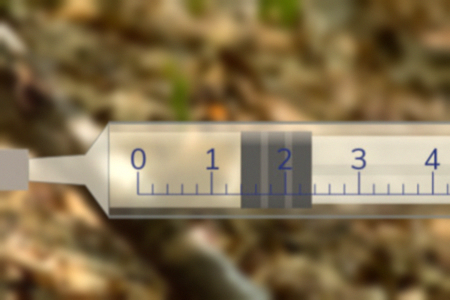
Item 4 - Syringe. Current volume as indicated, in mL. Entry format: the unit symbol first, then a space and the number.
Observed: mL 1.4
